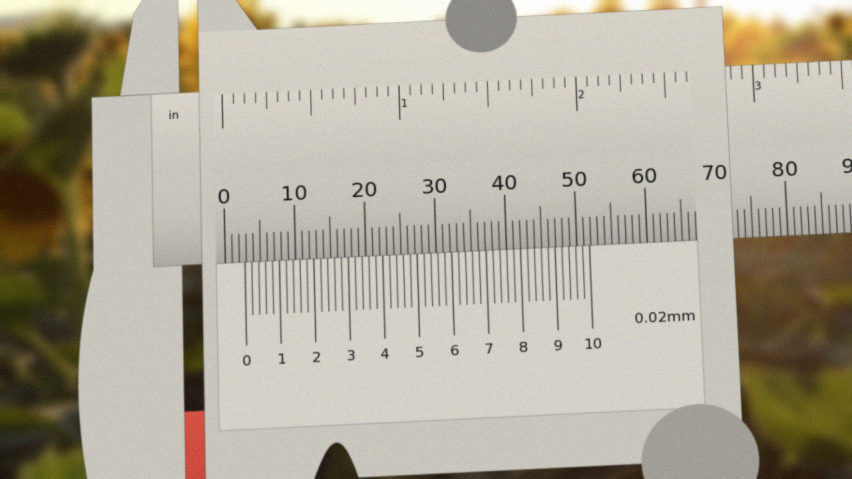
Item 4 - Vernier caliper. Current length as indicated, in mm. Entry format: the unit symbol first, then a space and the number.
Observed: mm 2.8
